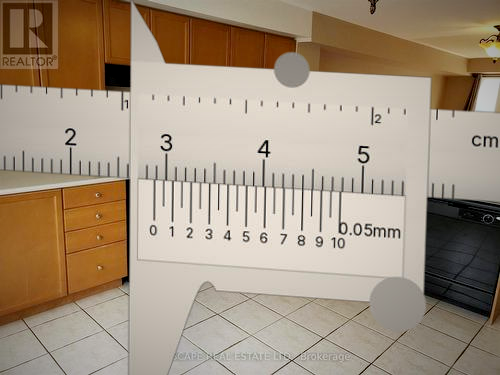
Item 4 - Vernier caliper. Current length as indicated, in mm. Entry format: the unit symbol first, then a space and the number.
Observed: mm 28.8
